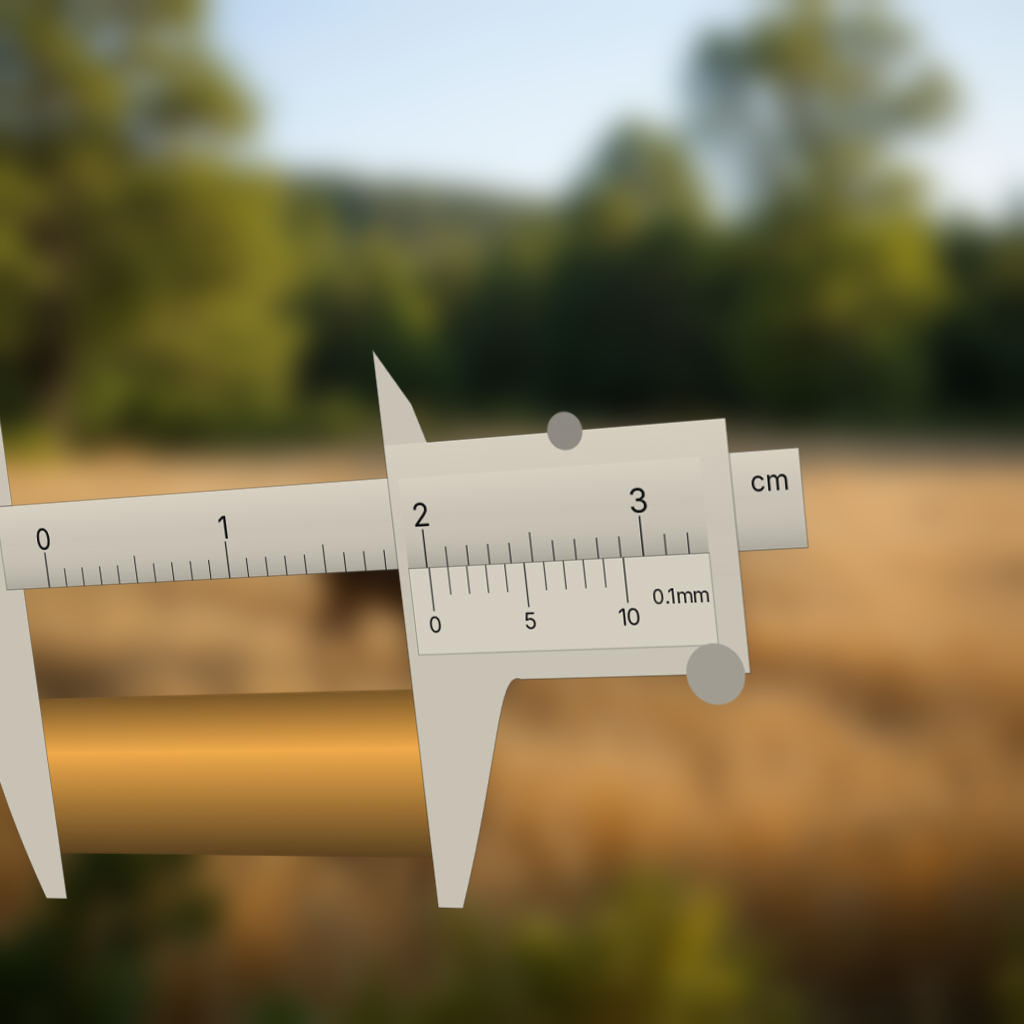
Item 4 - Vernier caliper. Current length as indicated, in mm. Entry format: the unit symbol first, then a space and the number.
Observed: mm 20.1
